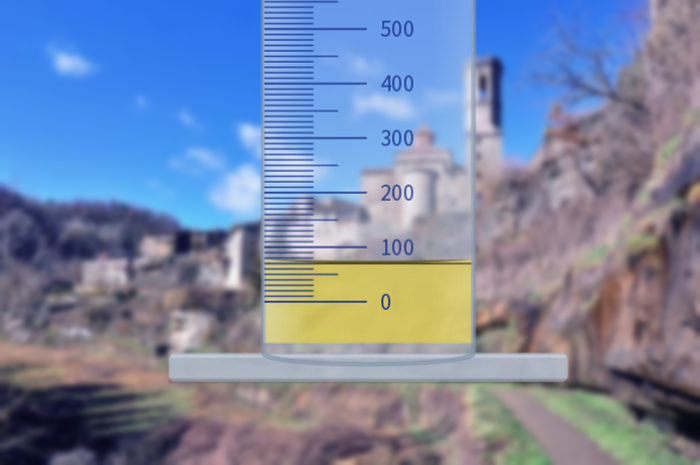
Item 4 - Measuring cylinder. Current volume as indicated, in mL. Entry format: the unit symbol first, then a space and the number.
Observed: mL 70
